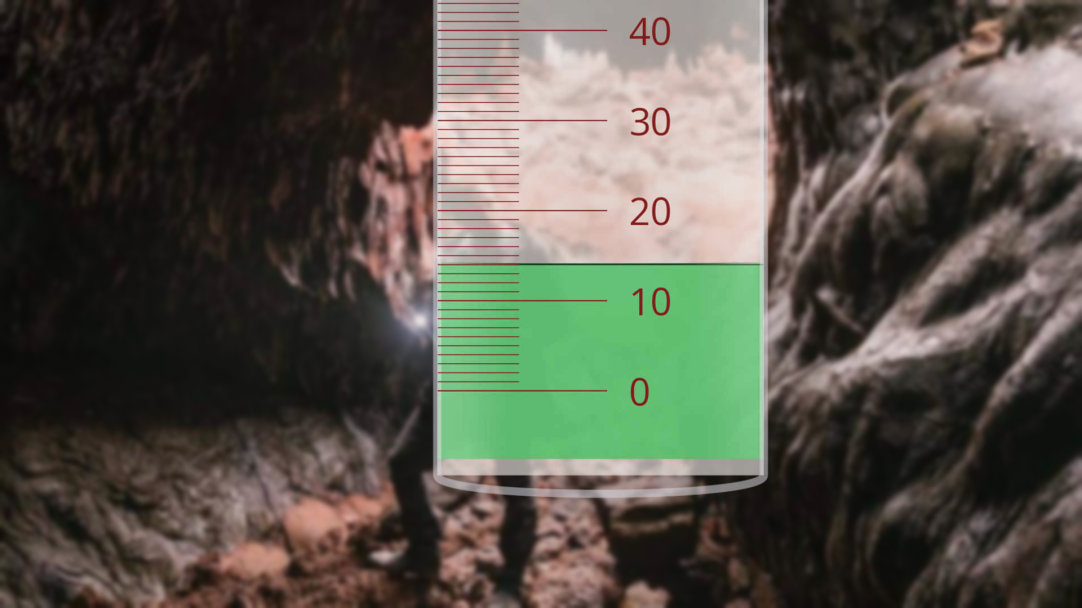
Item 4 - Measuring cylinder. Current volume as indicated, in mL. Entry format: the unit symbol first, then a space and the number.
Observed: mL 14
